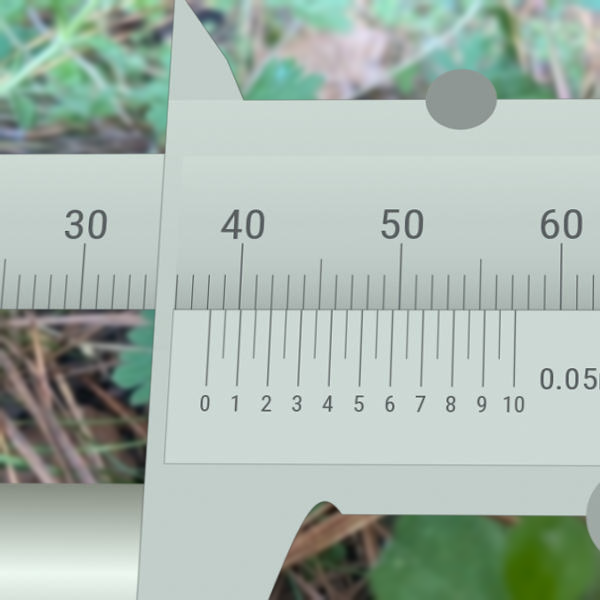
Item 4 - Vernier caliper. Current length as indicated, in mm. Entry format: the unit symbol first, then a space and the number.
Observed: mm 38.2
